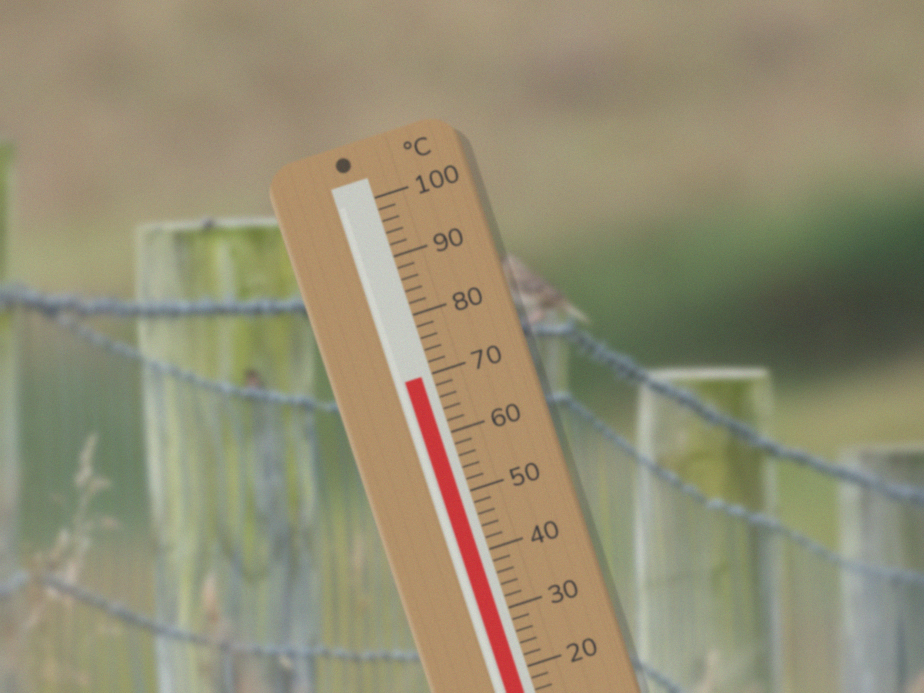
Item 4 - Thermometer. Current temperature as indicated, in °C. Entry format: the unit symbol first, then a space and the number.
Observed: °C 70
